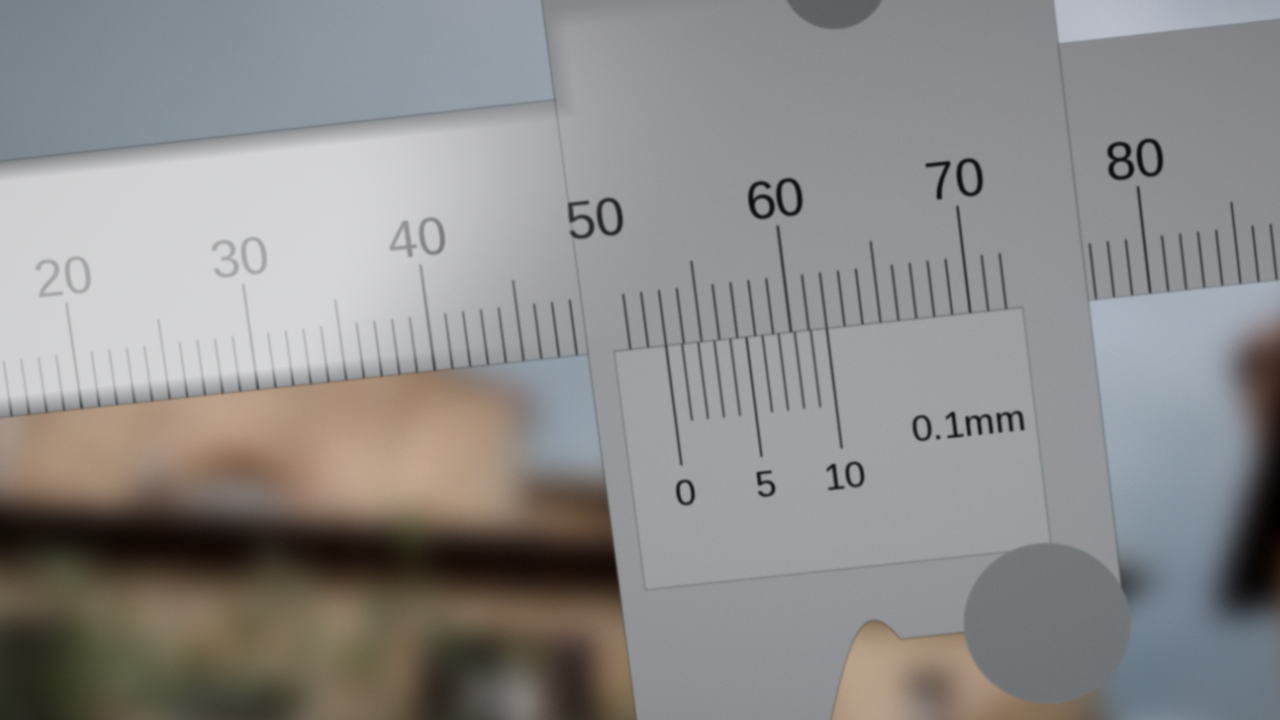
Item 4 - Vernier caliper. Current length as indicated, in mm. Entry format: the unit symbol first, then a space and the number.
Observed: mm 53.0
